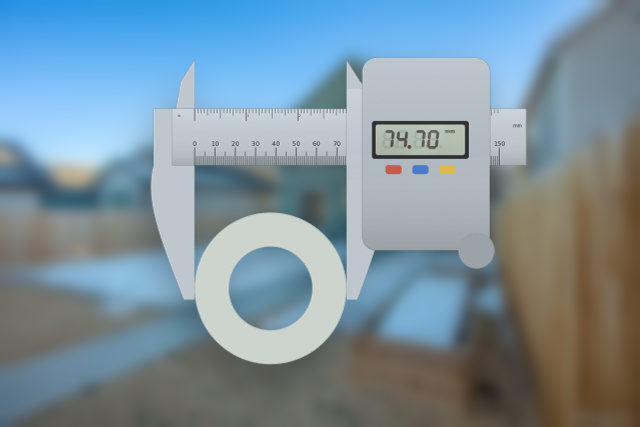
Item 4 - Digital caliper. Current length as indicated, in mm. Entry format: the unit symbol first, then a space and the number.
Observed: mm 74.70
